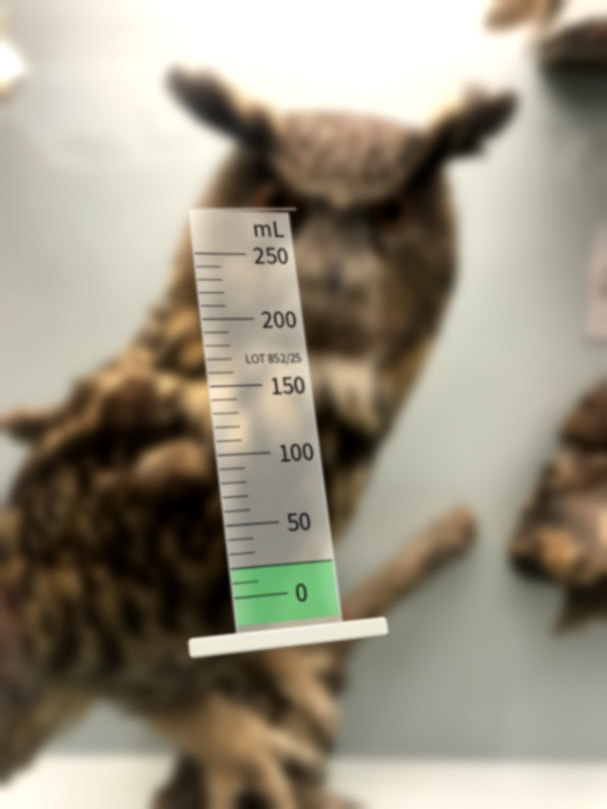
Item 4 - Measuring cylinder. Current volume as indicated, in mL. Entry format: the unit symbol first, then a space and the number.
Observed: mL 20
